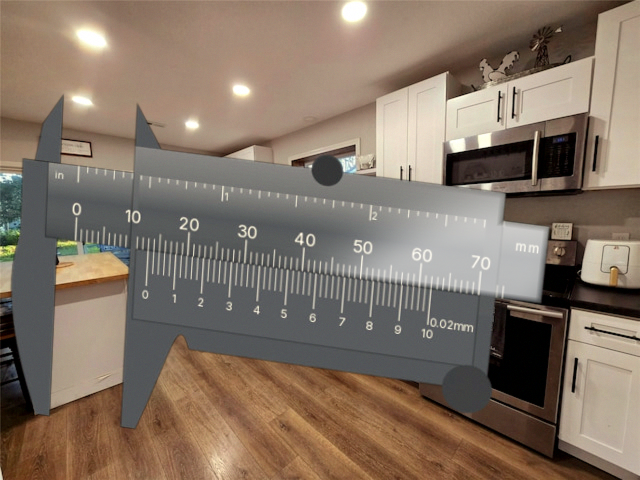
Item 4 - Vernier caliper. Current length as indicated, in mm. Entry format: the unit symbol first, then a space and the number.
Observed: mm 13.0
